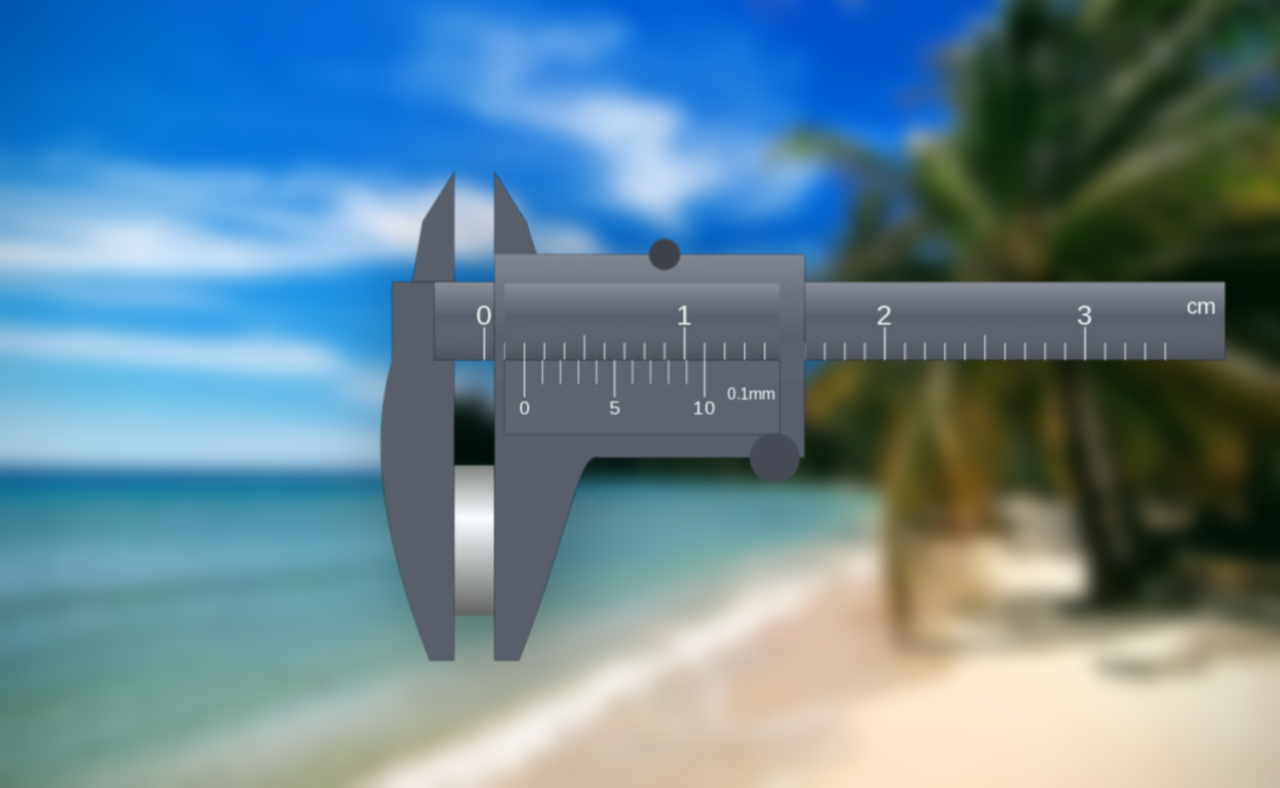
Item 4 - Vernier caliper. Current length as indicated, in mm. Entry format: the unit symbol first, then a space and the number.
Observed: mm 2.0
